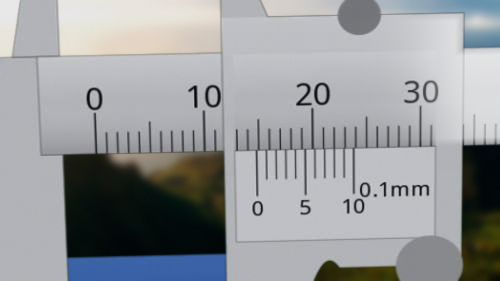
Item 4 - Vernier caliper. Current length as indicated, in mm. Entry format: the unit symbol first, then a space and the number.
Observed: mm 14.8
